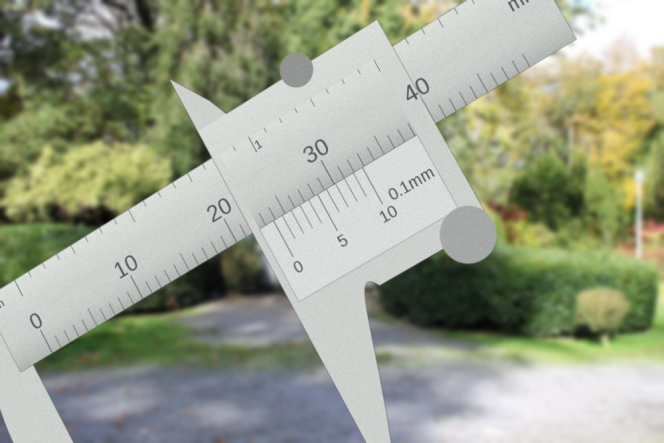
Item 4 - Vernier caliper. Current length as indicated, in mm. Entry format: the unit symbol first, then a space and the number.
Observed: mm 23.8
